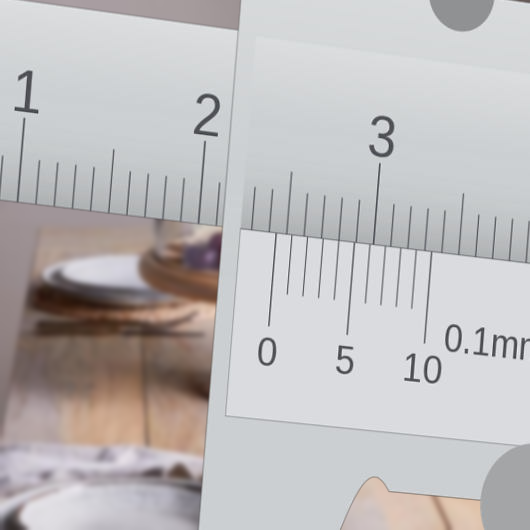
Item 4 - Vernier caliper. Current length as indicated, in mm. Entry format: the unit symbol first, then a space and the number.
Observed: mm 24.4
